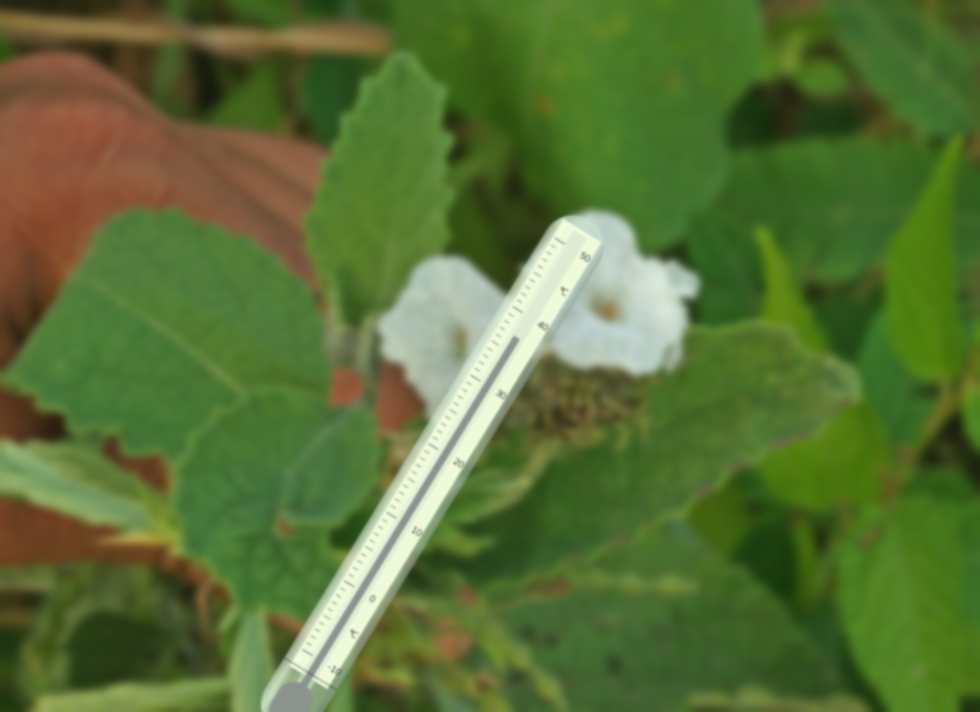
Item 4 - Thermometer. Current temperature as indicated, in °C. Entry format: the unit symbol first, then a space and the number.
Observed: °C 37
